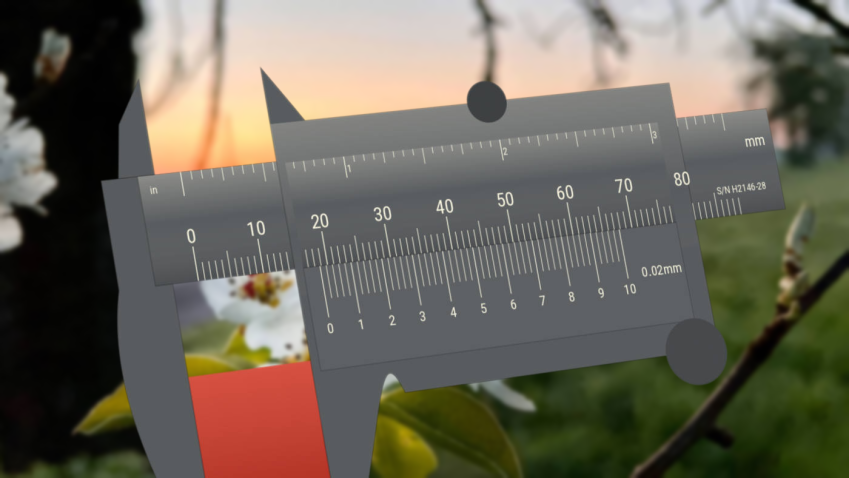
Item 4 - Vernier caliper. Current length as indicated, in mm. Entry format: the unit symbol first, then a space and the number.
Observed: mm 18.8
